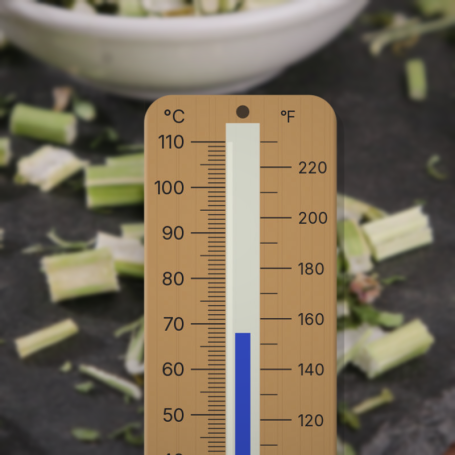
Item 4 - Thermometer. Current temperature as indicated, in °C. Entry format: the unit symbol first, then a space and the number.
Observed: °C 68
